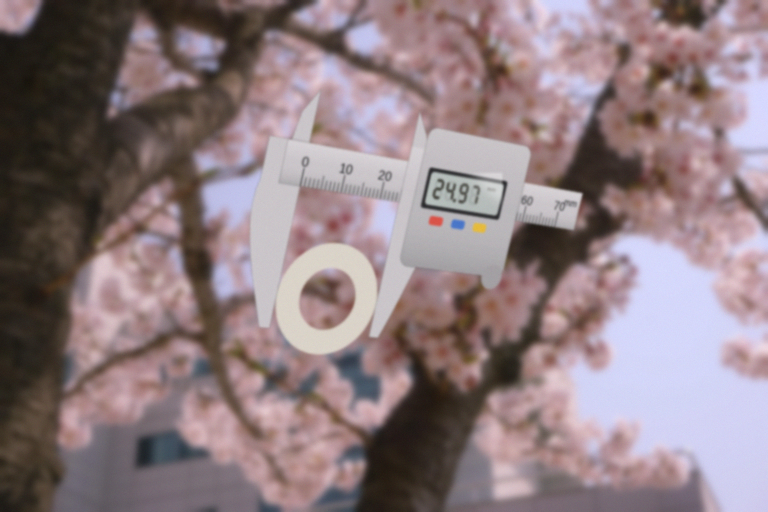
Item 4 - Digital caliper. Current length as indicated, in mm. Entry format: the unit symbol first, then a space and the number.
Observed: mm 24.97
